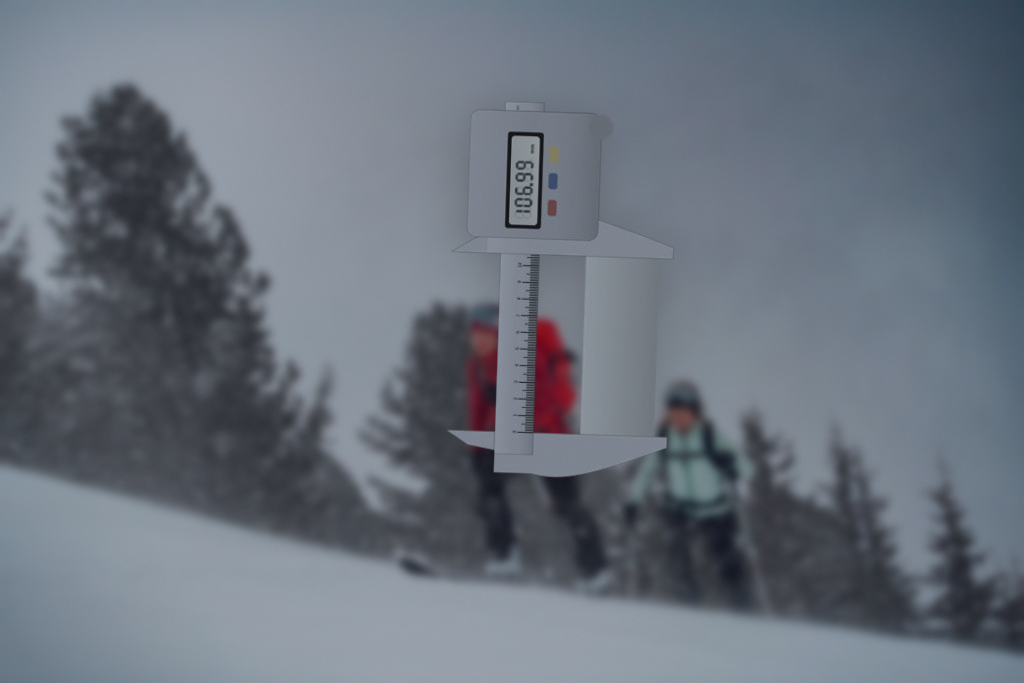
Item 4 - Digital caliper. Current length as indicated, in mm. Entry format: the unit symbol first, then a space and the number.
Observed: mm 106.99
